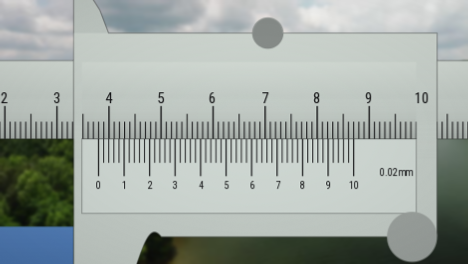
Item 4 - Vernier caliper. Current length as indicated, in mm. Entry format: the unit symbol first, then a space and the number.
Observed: mm 38.0
